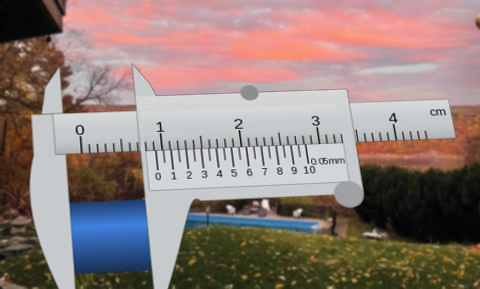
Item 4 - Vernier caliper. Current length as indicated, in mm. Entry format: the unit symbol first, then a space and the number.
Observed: mm 9.2
